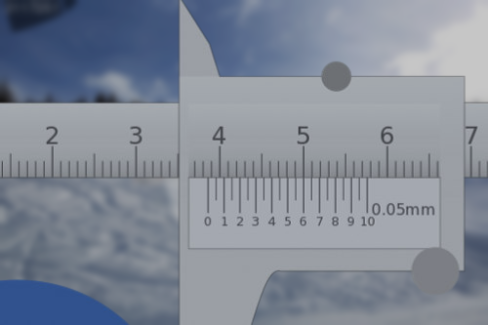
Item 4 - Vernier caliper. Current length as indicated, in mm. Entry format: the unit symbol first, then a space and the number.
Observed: mm 38.6
